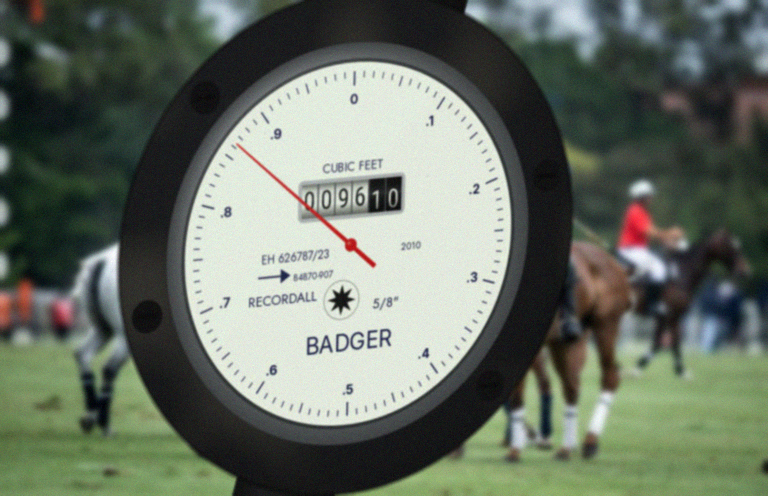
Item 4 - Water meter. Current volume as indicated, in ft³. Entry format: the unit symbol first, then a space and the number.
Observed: ft³ 9609.86
